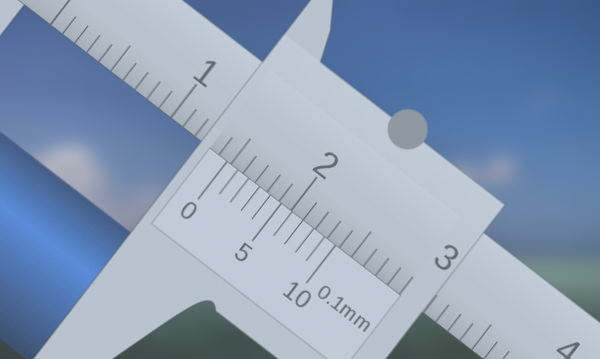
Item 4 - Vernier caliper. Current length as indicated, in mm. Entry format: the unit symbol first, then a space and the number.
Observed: mm 14.7
